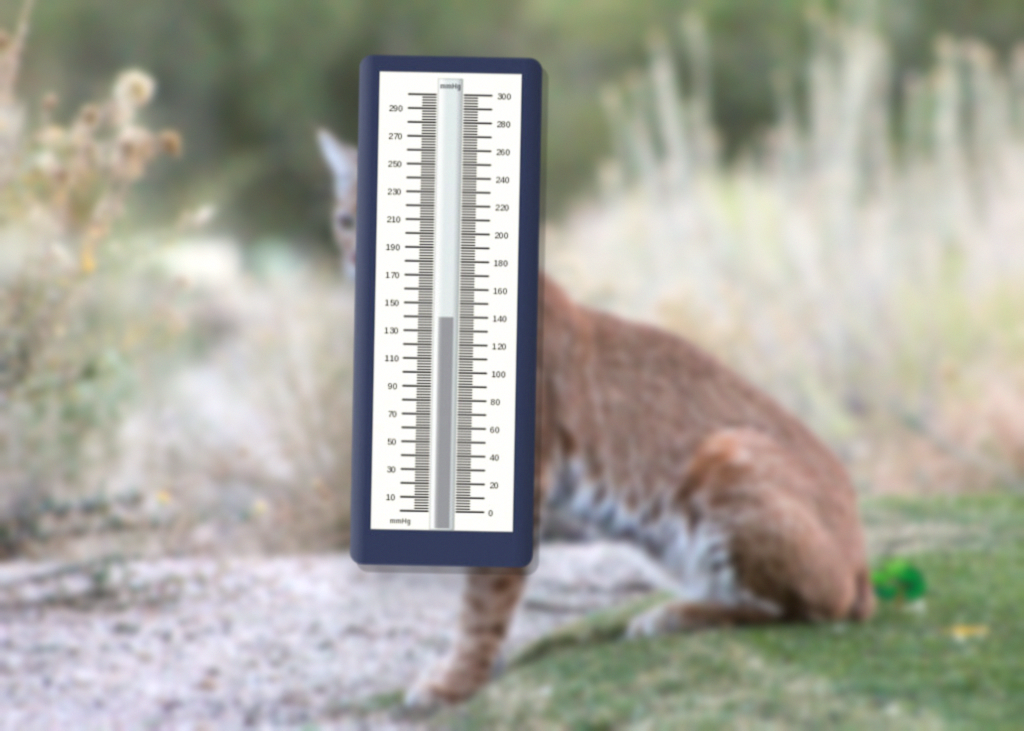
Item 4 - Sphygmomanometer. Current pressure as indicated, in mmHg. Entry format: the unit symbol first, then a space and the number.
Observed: mmHg 140
